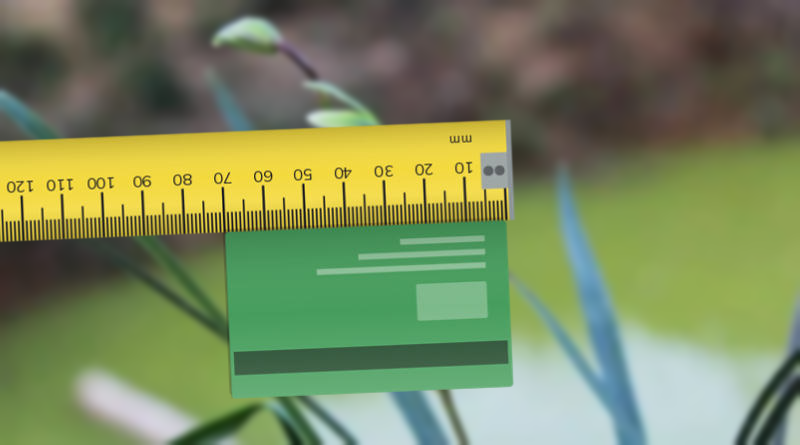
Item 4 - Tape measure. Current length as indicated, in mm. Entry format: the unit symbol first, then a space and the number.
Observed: mm 70
